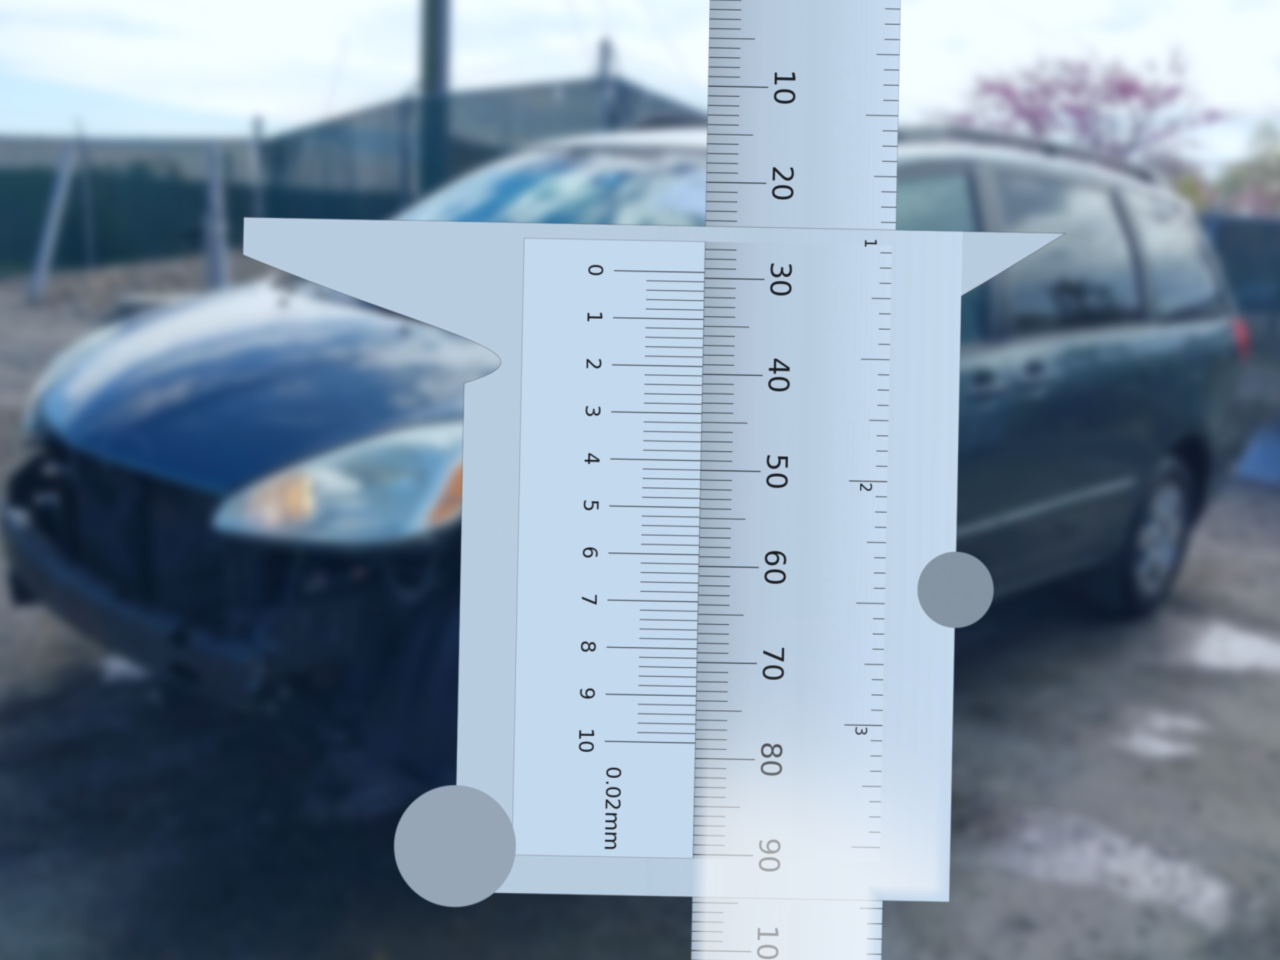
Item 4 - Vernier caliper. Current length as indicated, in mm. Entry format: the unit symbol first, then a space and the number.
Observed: mm 29.4
